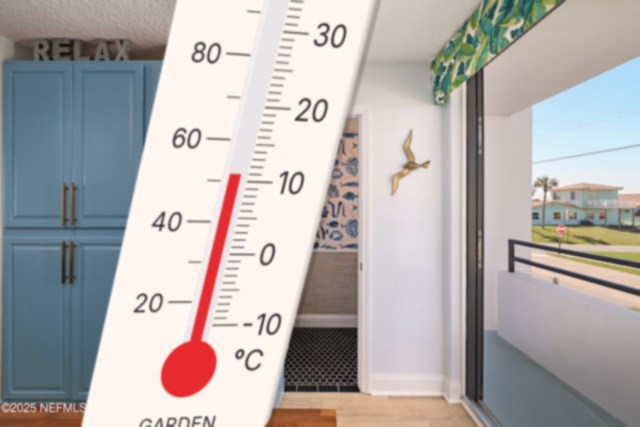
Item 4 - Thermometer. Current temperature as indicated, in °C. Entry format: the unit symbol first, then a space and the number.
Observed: °C 11
